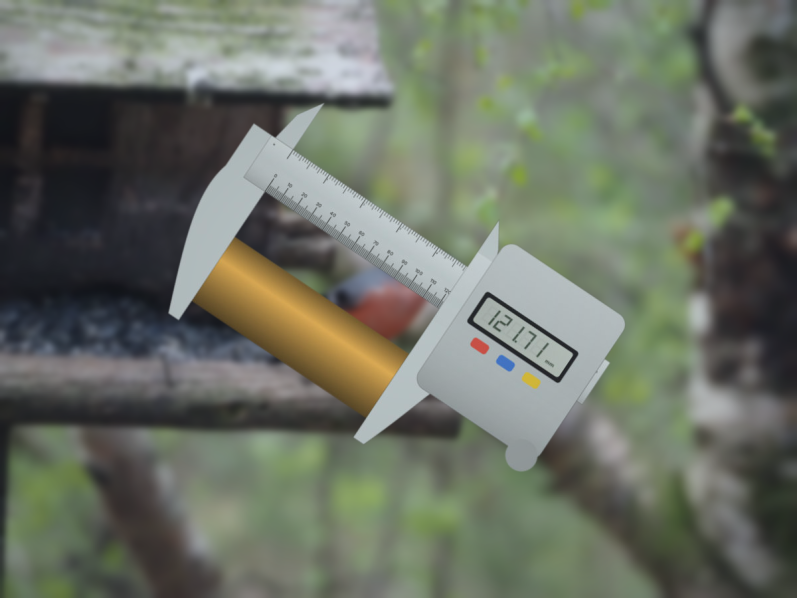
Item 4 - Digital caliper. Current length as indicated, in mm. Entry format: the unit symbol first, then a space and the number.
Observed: mm 121.71
